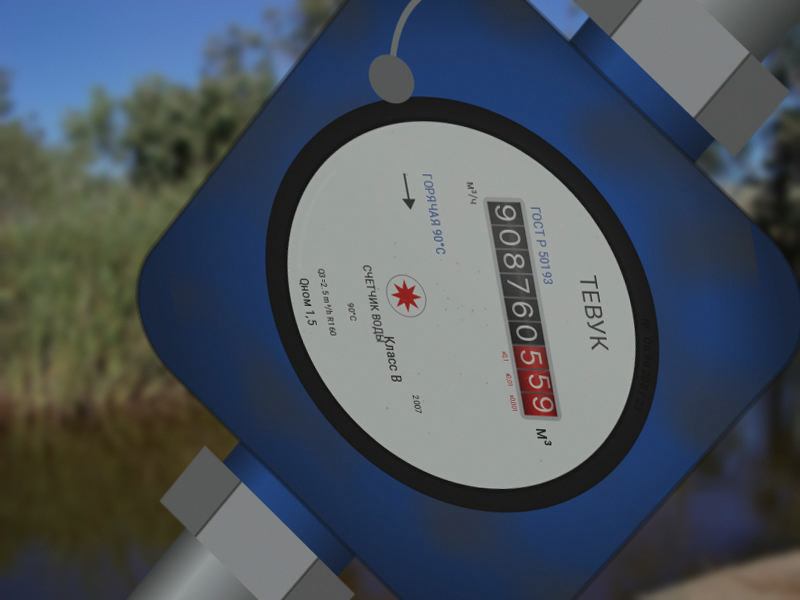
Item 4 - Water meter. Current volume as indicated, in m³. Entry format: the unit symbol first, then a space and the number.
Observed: m³ 908760.559
